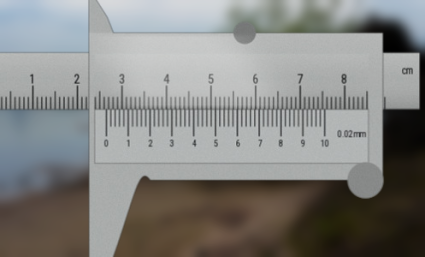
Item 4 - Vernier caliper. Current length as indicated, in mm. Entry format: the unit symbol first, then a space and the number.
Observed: mm 26.5
